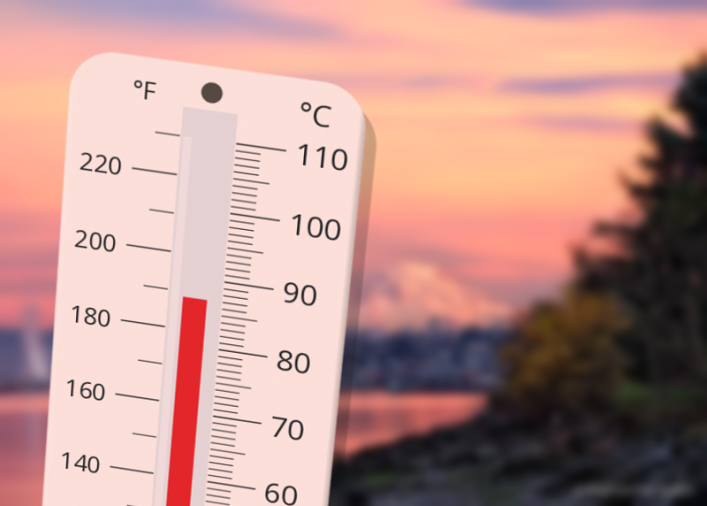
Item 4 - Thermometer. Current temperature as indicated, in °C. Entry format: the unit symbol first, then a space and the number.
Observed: °C 87
